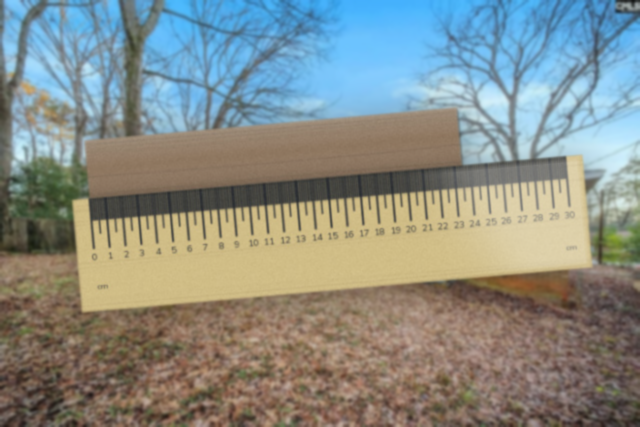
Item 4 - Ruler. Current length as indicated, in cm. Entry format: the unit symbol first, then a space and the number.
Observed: cm 23.5
